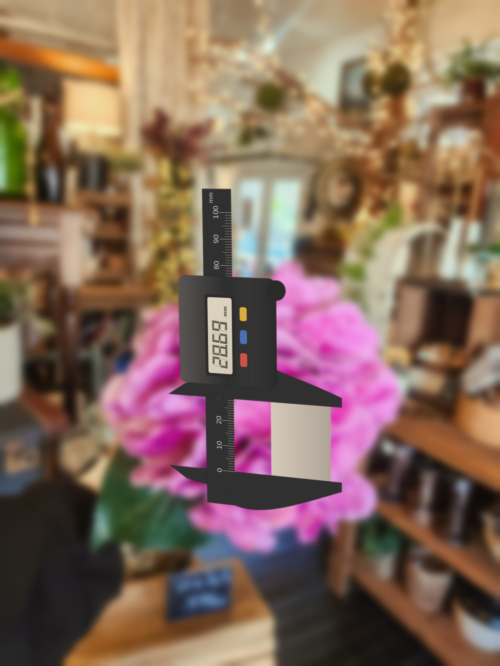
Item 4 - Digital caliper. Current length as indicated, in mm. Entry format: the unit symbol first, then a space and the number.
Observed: mm 28.69
